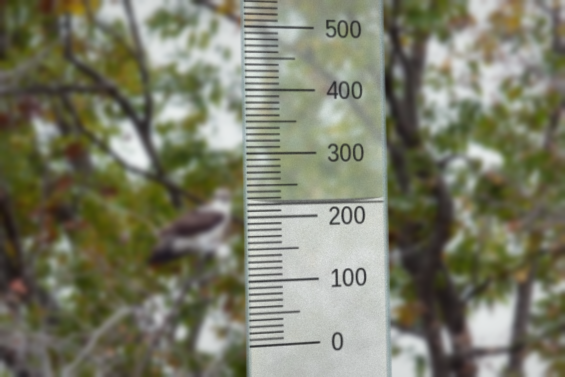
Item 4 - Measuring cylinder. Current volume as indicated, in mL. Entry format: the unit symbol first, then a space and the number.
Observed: mL 220
